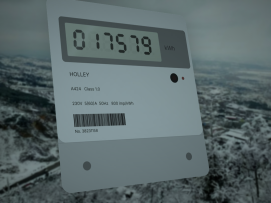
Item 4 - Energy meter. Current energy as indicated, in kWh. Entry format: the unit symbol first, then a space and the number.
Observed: kWh 17579
